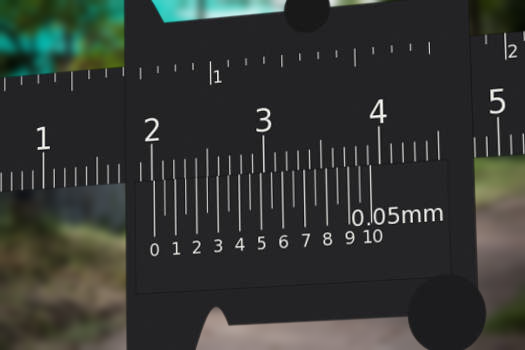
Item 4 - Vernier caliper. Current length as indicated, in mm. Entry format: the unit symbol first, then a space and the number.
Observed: mm 20.2
